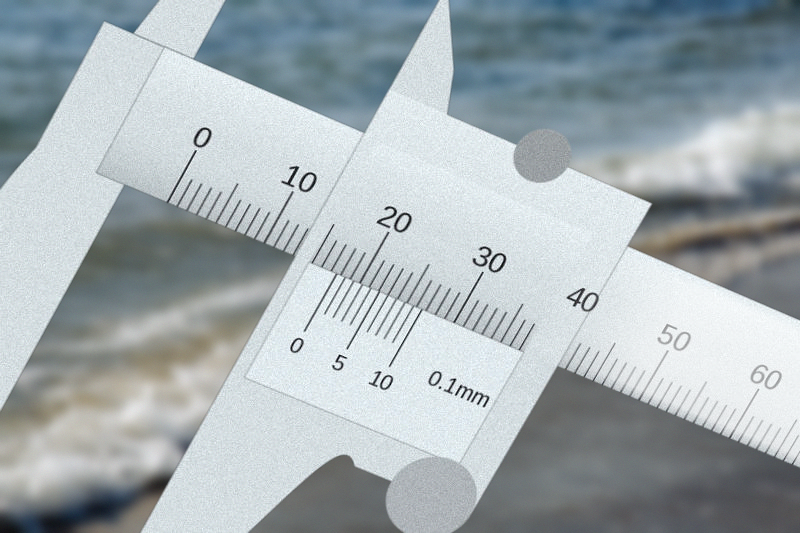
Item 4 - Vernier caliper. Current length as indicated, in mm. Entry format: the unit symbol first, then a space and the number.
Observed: mm 17.6
